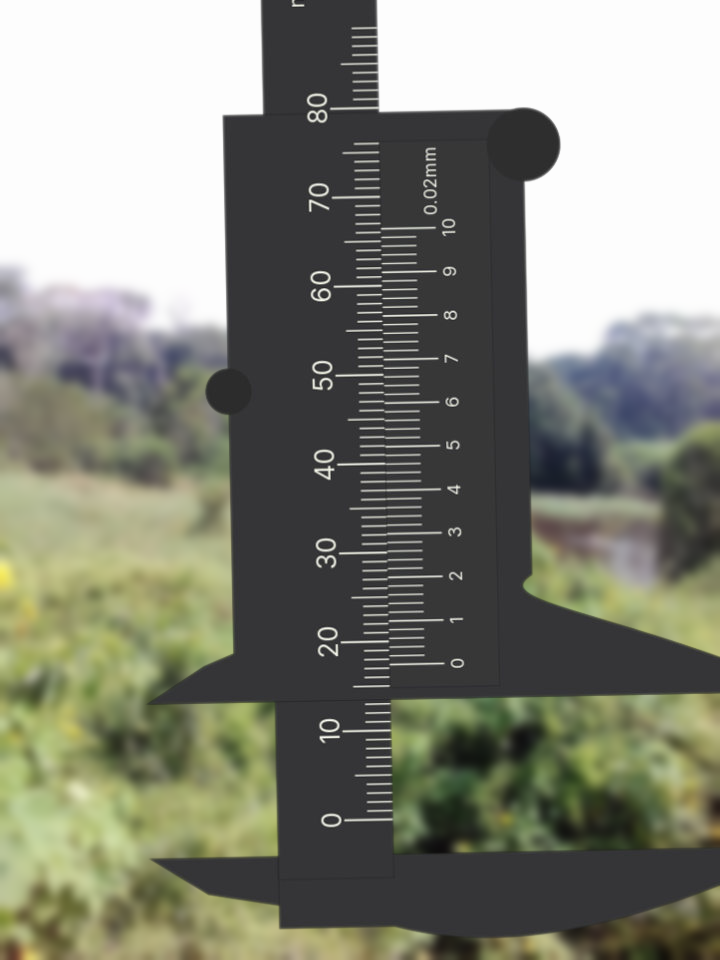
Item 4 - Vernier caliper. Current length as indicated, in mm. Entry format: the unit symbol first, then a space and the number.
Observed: mm 17.4
